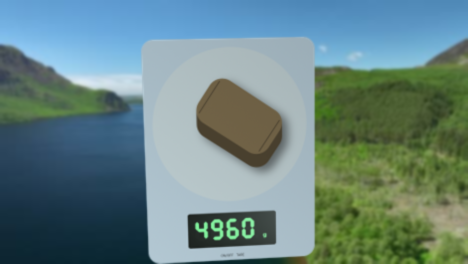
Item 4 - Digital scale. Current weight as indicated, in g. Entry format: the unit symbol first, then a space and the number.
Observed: g 4960
